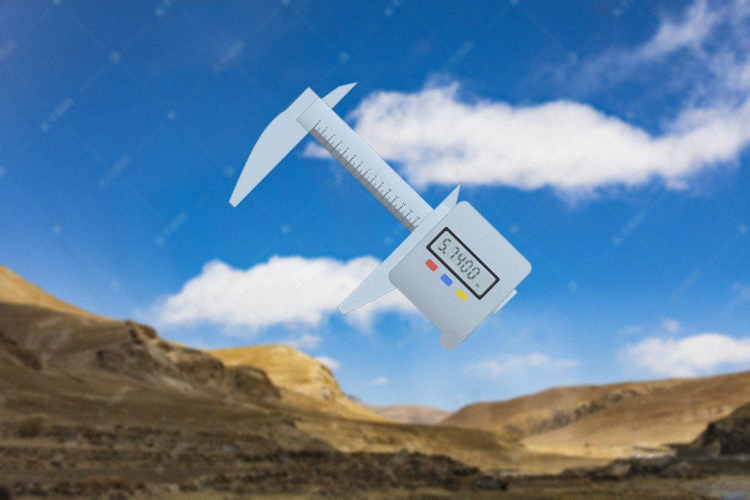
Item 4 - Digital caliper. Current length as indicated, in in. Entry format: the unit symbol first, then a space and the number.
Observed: in 5.7400
